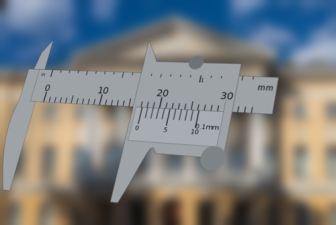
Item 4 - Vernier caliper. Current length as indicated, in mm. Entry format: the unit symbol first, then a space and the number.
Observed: mm 17.2
